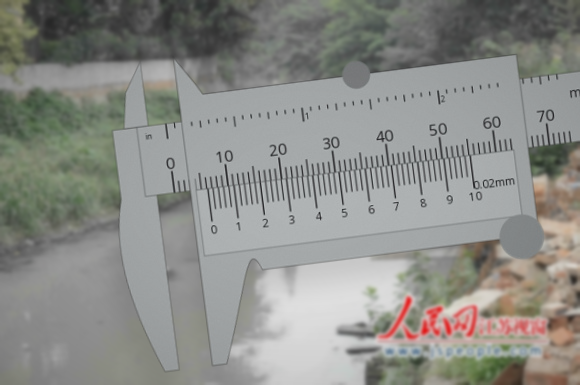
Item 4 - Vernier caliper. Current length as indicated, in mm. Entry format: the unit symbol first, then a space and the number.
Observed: mm 6.2
